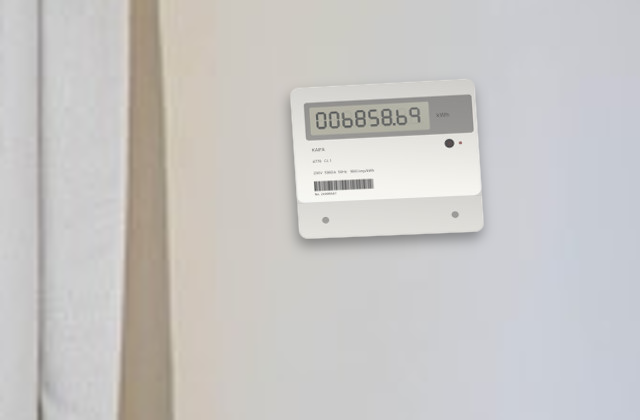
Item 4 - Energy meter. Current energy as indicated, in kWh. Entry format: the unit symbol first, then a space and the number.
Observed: kWh 6858.69
